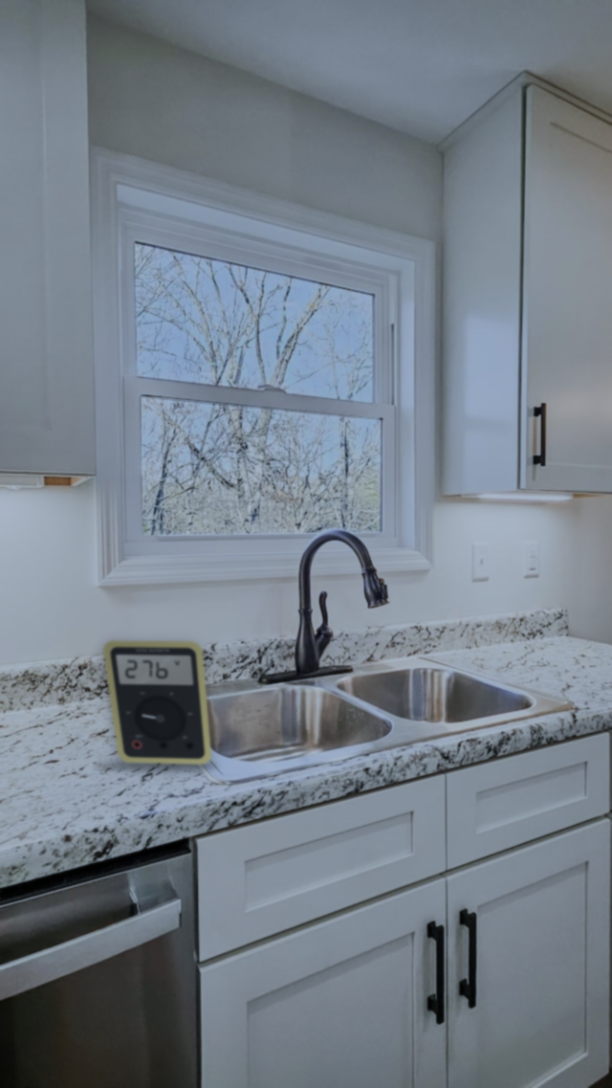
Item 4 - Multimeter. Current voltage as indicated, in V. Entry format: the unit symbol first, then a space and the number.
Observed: V 276
